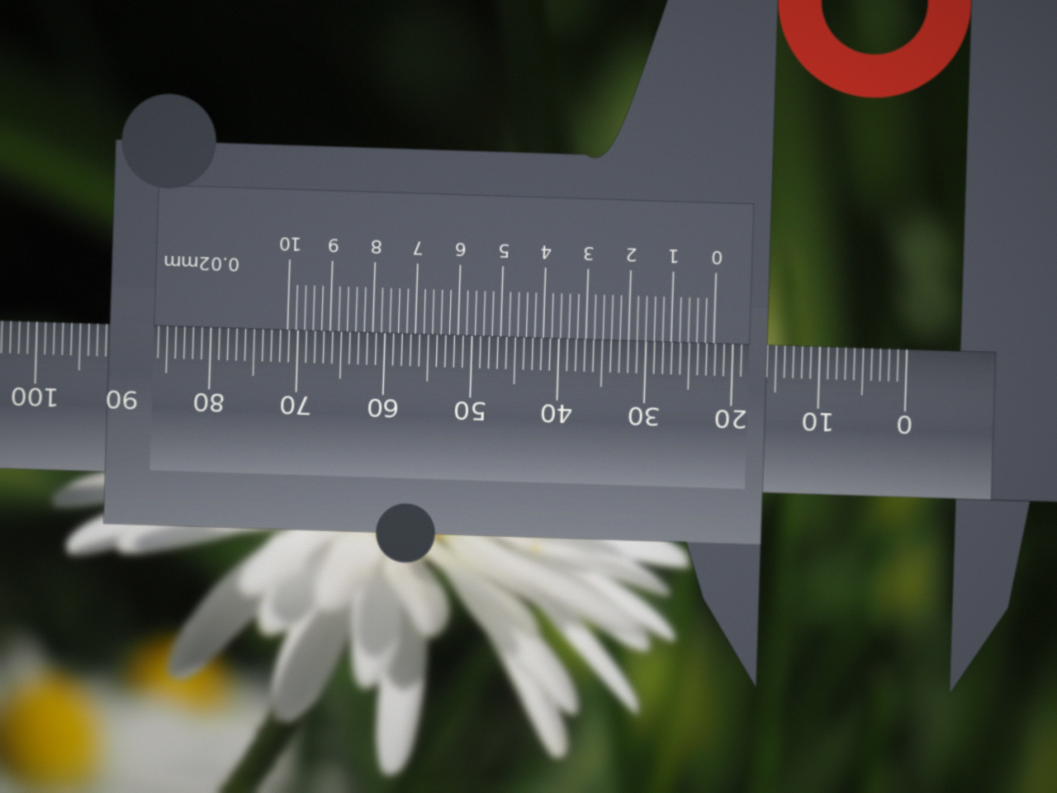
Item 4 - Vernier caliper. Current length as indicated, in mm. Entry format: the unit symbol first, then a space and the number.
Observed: mm 22.2
